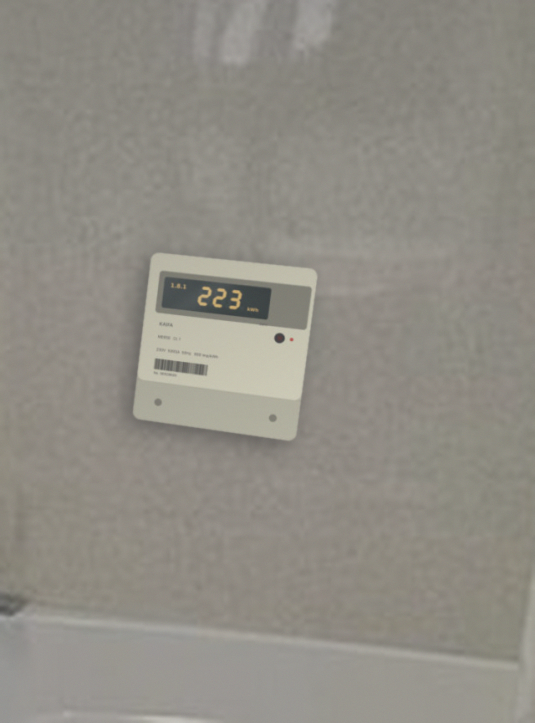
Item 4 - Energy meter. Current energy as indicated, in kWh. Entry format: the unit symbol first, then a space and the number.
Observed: kWh 223
